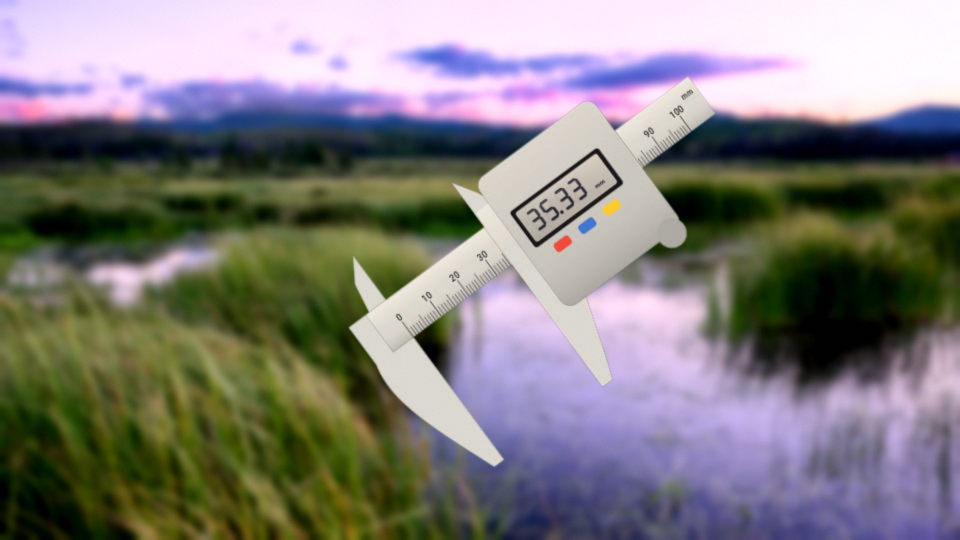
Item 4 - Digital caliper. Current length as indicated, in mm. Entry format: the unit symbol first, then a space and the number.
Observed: mm 35.33
